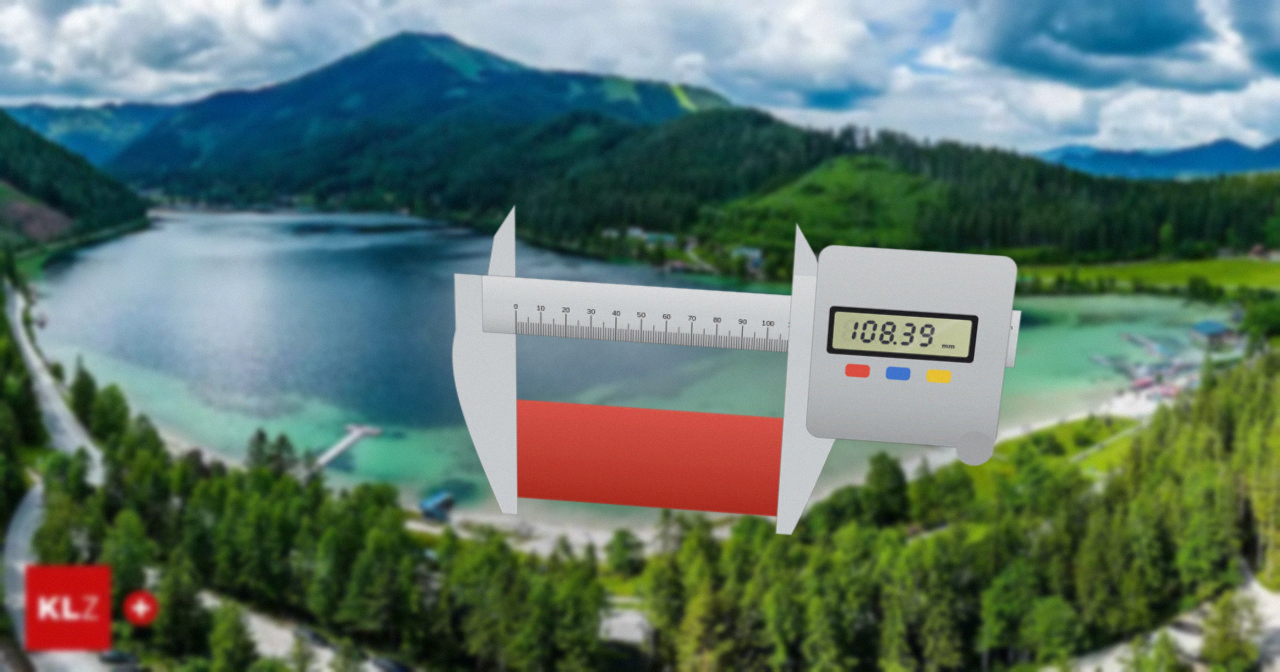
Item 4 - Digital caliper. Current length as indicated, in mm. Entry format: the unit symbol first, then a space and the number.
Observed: mm 108.39
